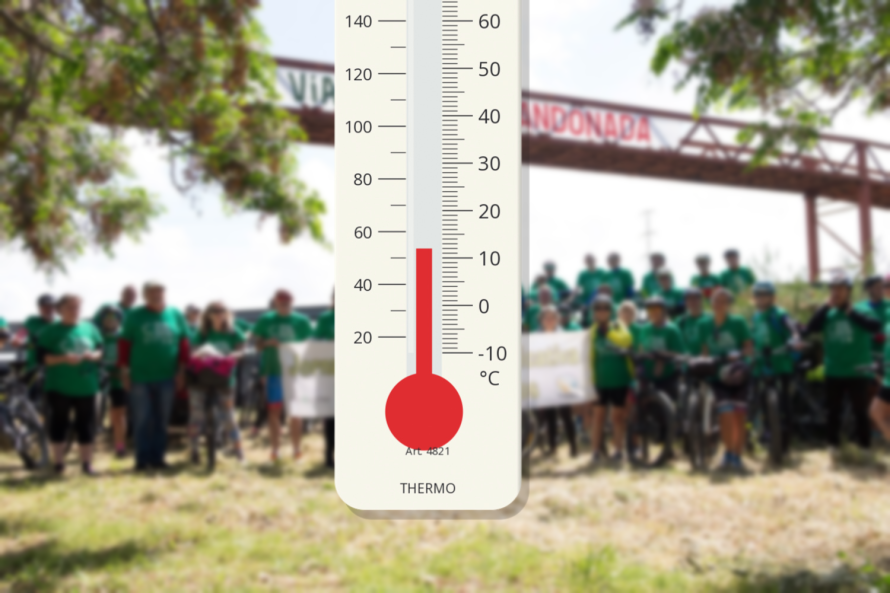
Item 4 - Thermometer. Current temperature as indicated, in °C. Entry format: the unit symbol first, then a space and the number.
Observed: °C 12
